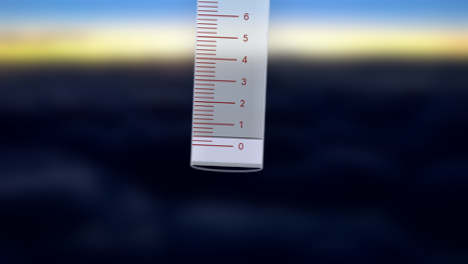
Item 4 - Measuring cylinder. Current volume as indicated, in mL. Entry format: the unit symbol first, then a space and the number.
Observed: mL 0.4
